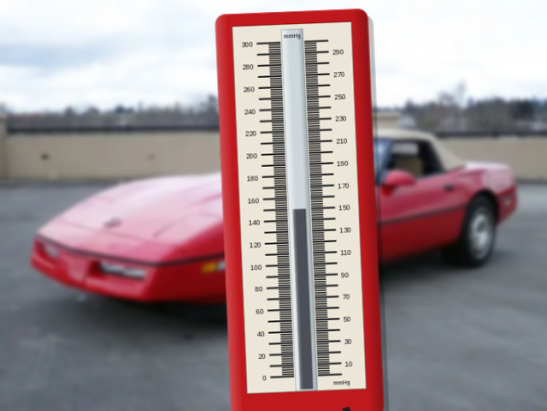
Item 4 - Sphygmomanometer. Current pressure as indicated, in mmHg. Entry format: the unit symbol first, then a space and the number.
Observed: mmHg 150
